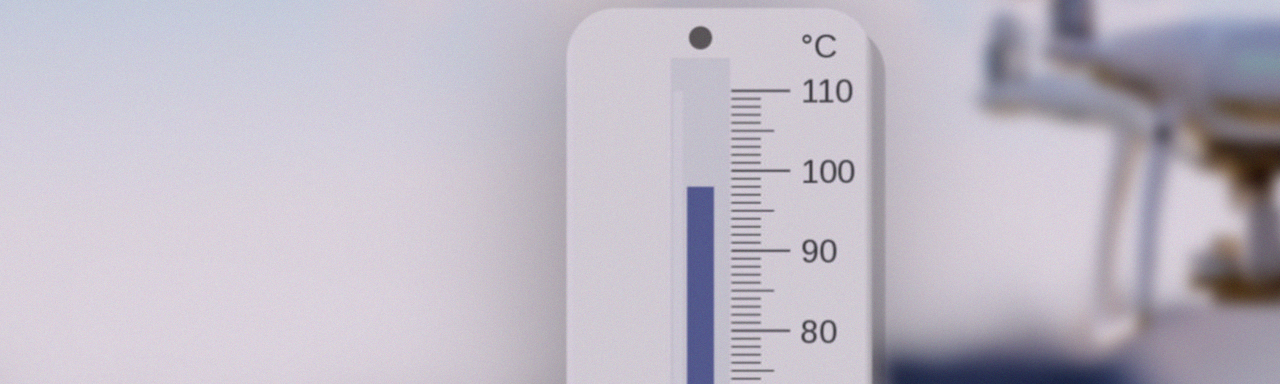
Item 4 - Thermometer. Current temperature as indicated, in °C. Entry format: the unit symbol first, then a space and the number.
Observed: °C 98
